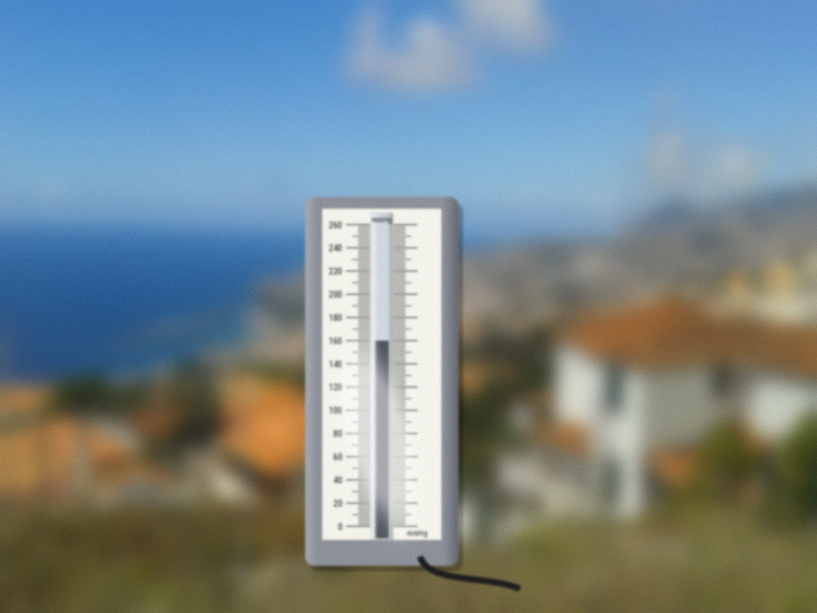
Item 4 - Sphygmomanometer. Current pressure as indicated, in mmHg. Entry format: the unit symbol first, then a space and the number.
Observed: mmHg 160
